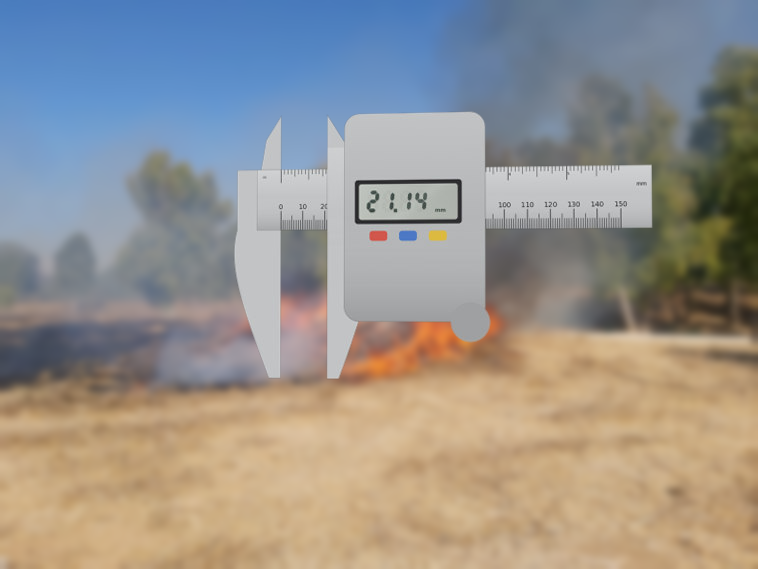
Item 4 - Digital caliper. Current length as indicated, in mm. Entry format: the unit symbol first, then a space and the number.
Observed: mm 21.14
